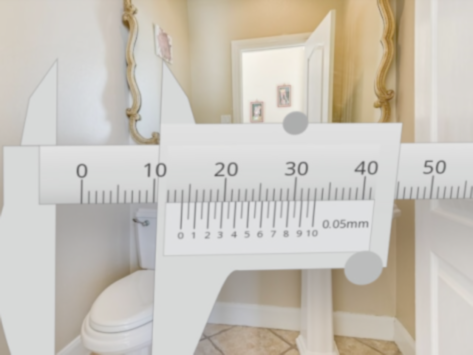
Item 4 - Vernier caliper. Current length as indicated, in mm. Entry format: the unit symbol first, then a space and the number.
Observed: mm 14.0
